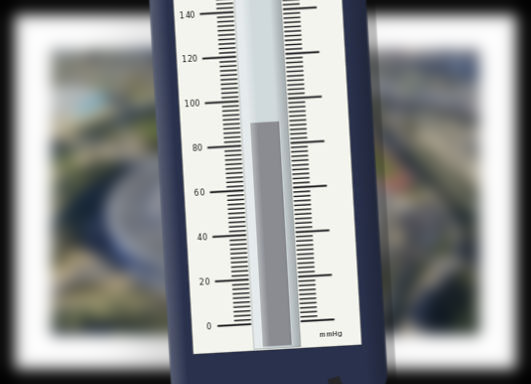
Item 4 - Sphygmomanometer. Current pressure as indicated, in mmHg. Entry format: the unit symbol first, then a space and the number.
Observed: mmHg 90
